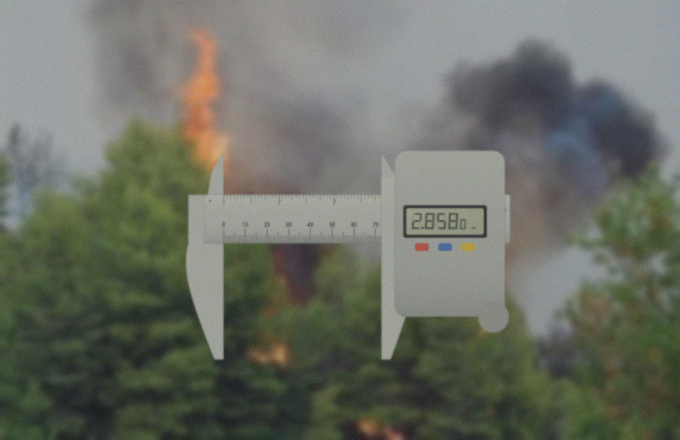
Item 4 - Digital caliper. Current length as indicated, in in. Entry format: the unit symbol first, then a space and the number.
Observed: in 2.8580
